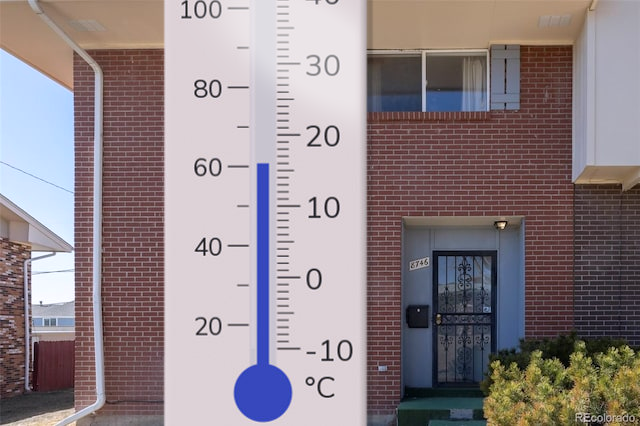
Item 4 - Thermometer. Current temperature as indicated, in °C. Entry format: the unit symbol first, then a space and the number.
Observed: °C 16
